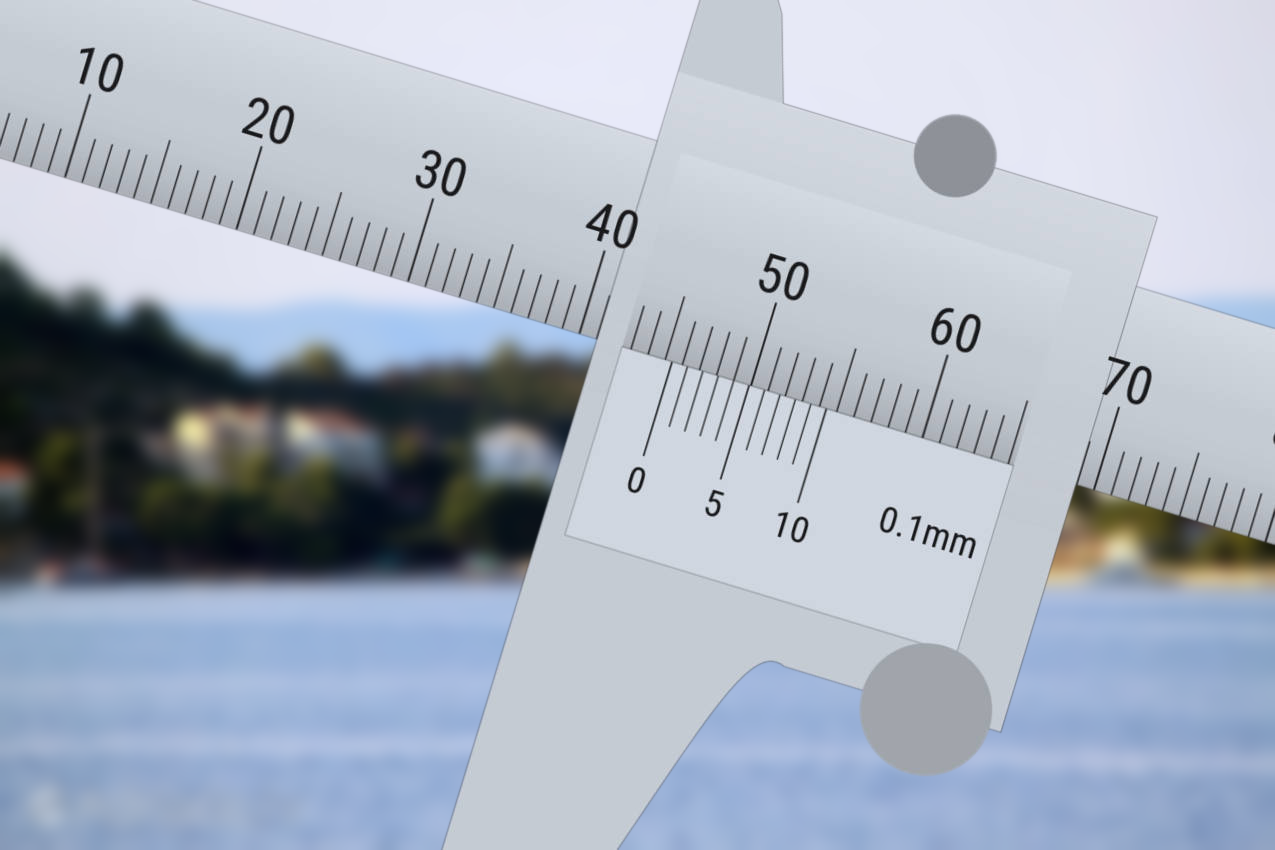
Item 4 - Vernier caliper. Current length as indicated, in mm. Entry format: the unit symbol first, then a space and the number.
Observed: mm 45.4
